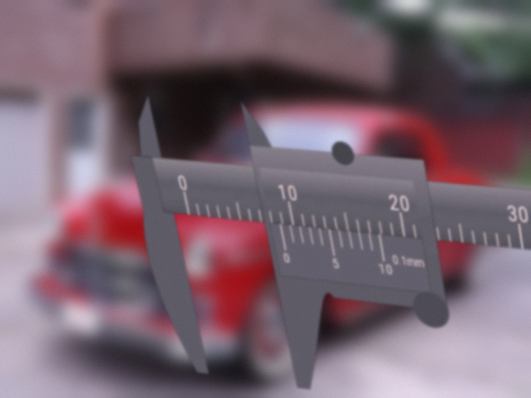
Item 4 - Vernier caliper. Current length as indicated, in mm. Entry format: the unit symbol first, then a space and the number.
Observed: mm 8.8
